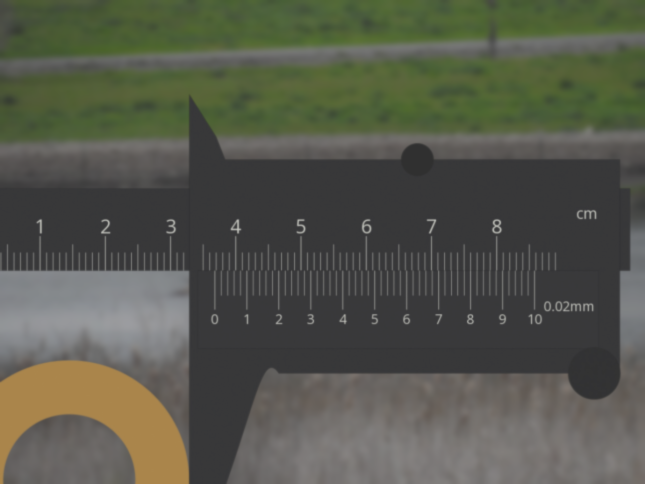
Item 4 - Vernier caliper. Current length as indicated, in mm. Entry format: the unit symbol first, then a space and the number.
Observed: mm 36.8
